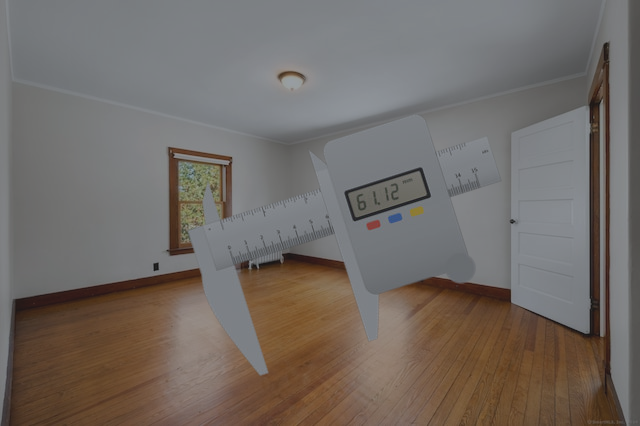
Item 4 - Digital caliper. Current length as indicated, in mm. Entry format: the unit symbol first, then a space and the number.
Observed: mm 61.12
